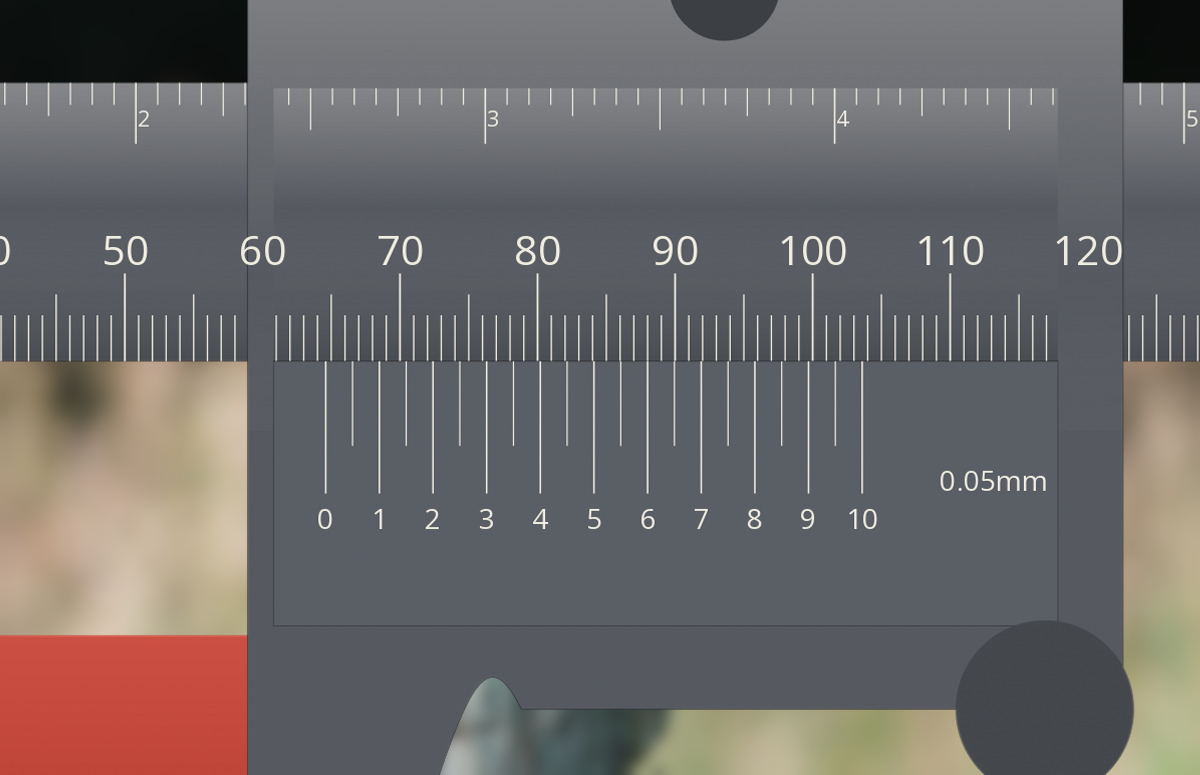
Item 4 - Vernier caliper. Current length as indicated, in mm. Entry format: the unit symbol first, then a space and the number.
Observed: mm 64.6
